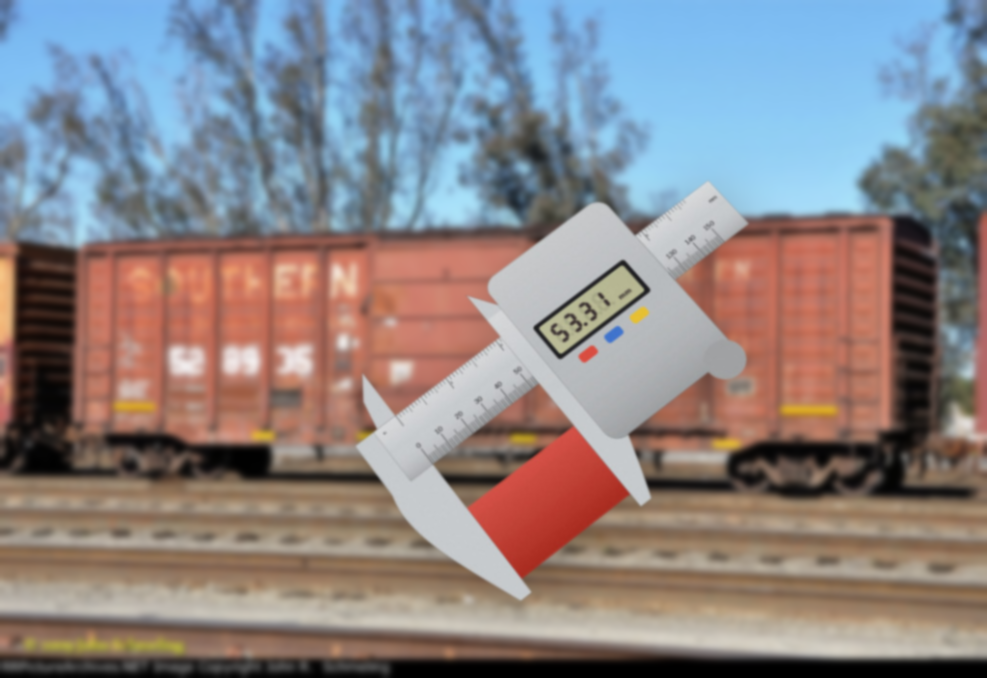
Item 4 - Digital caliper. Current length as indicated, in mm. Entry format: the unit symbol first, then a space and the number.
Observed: mm 53.31
